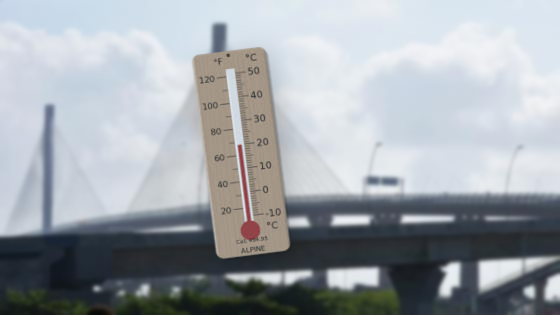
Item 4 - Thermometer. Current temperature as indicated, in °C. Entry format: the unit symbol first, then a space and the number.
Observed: °C 20
